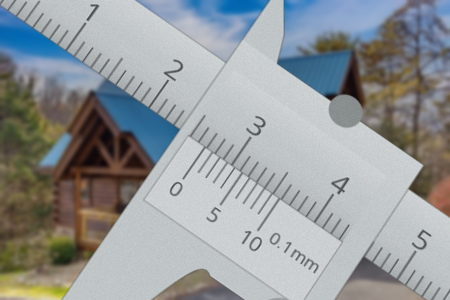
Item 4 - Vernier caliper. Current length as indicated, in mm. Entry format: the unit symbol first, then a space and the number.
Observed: mm 26.8
